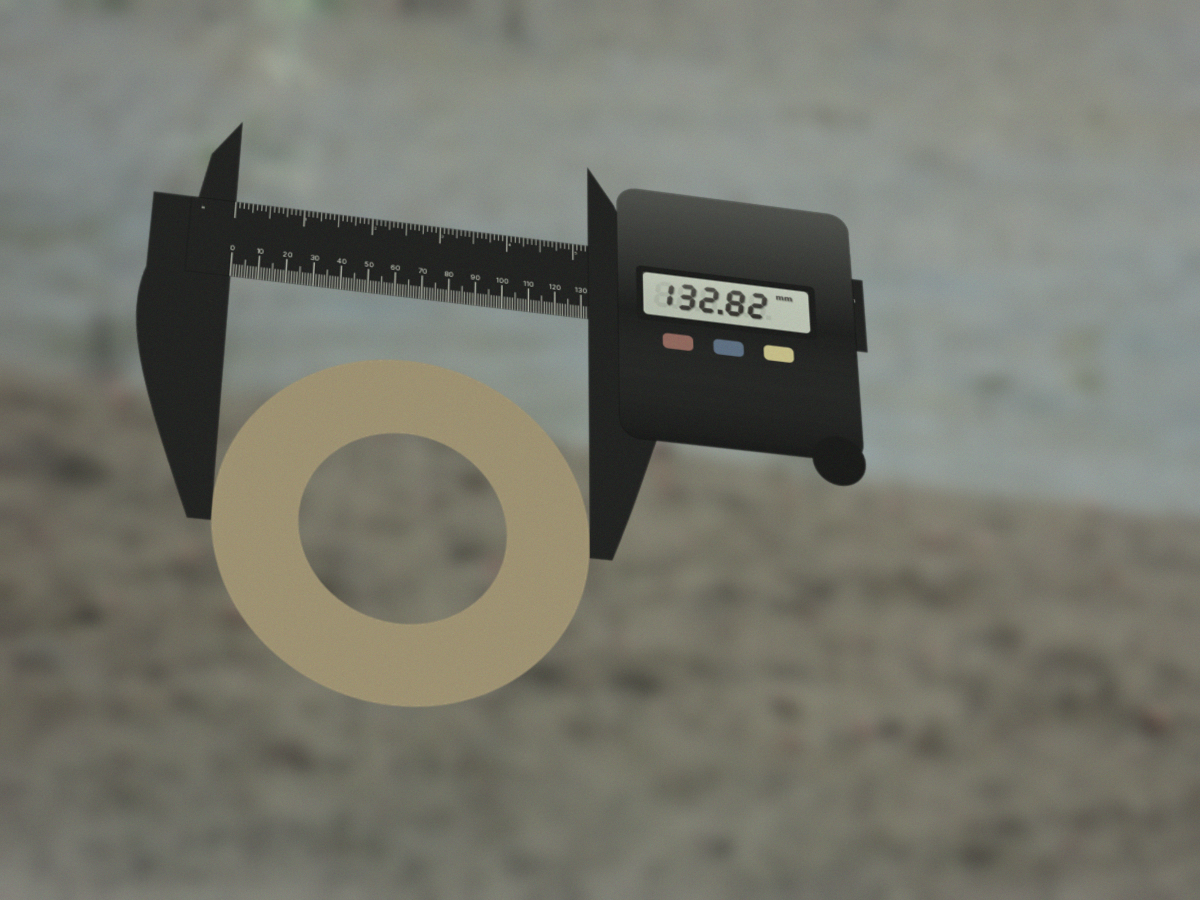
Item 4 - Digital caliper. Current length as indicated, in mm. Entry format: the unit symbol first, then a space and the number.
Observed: mm 132.82
